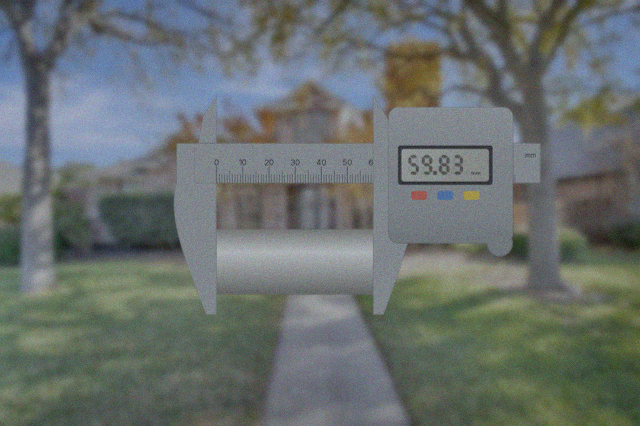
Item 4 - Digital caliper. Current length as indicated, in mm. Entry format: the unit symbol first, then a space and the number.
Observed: mm 59.83
